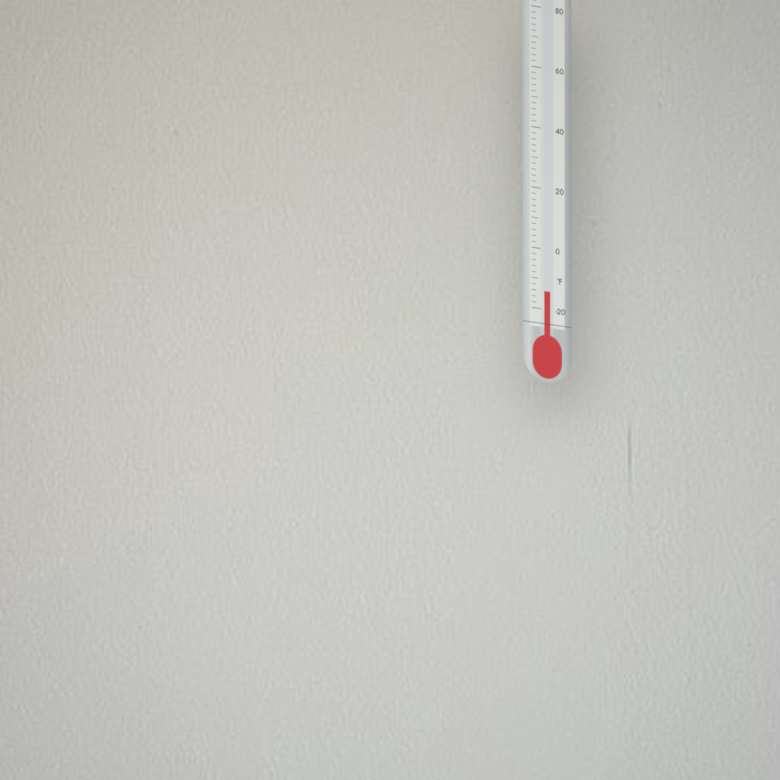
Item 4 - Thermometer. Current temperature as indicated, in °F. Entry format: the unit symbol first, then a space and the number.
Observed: °F -14
